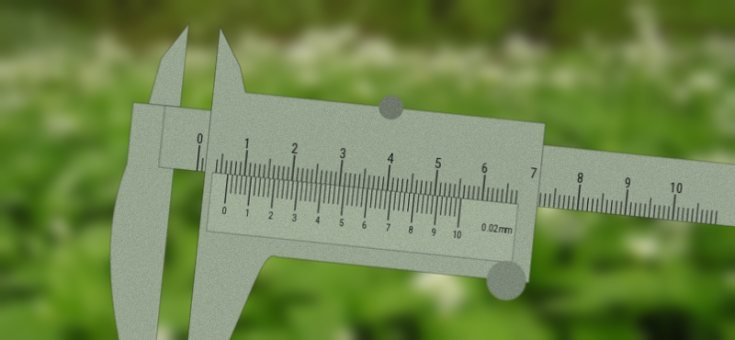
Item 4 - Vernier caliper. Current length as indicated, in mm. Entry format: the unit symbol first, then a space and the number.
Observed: mm 6.5
